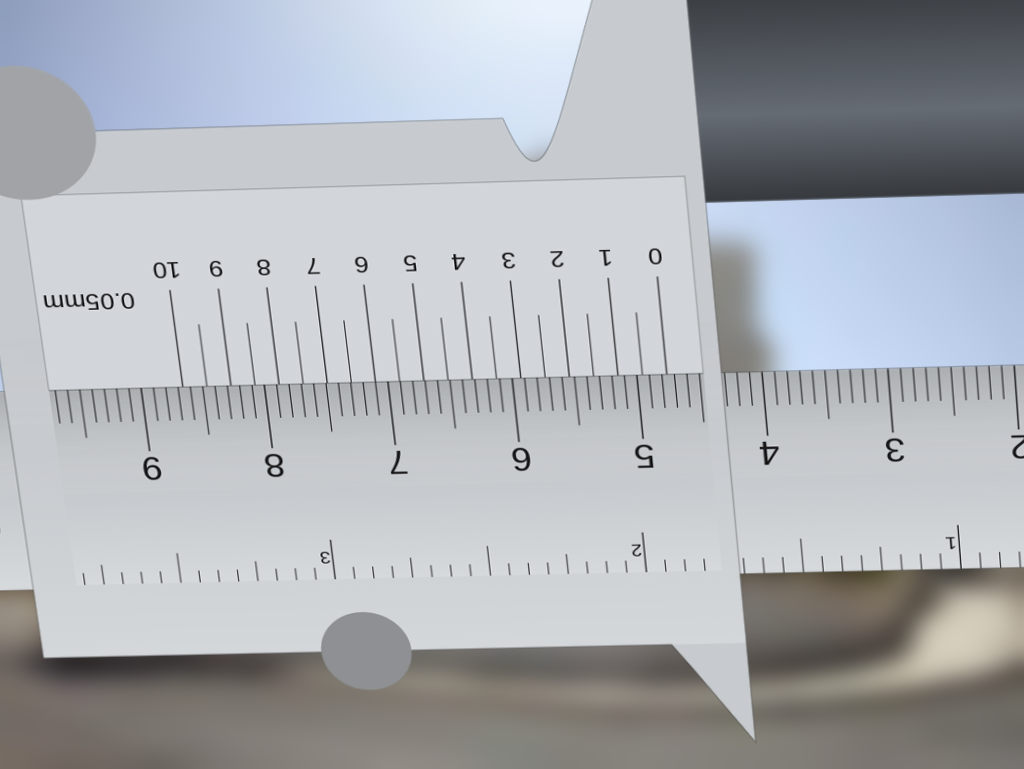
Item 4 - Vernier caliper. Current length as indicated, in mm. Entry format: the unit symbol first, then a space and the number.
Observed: mm 47.6
